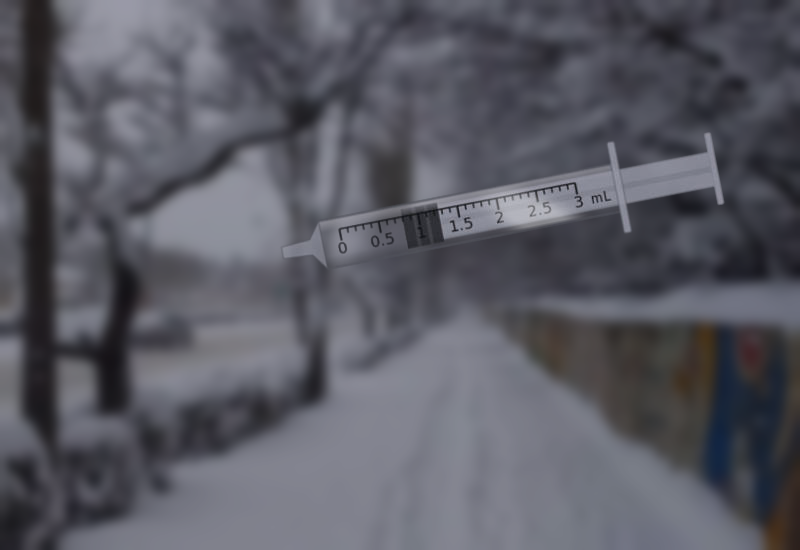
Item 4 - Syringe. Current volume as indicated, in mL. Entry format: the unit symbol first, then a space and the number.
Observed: mL 0.8
